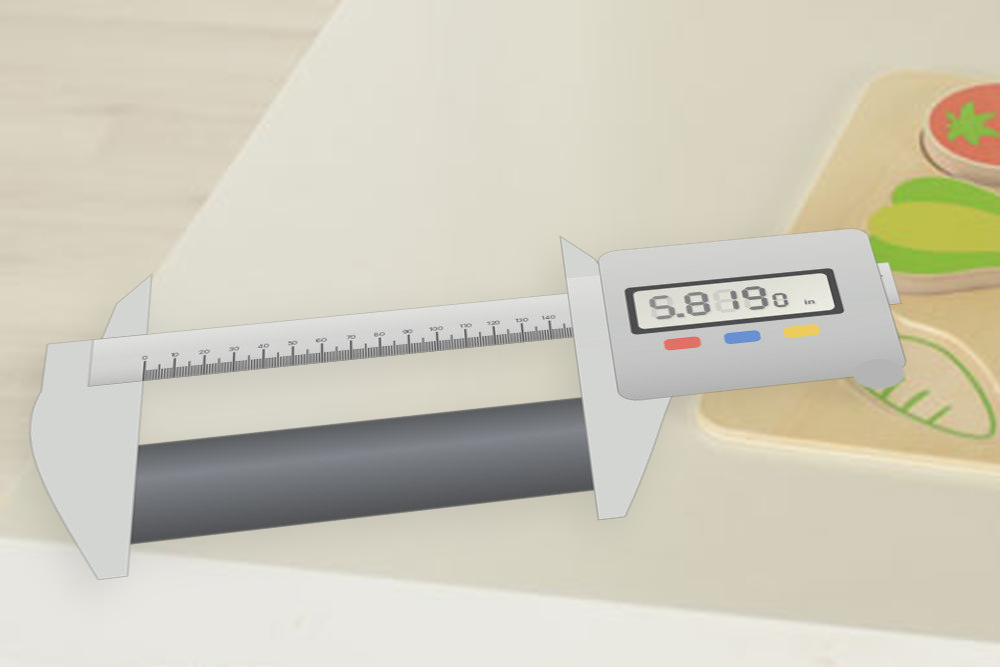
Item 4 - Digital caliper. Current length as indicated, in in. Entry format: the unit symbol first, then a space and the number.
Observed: in 5.8190
